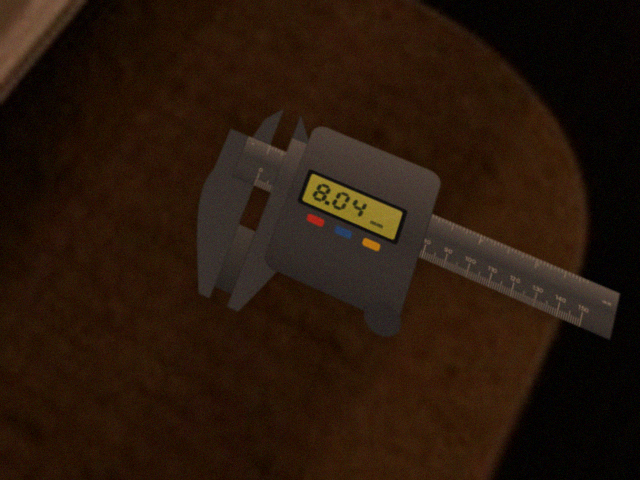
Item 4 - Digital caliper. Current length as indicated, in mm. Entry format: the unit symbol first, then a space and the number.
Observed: mm 8.04
